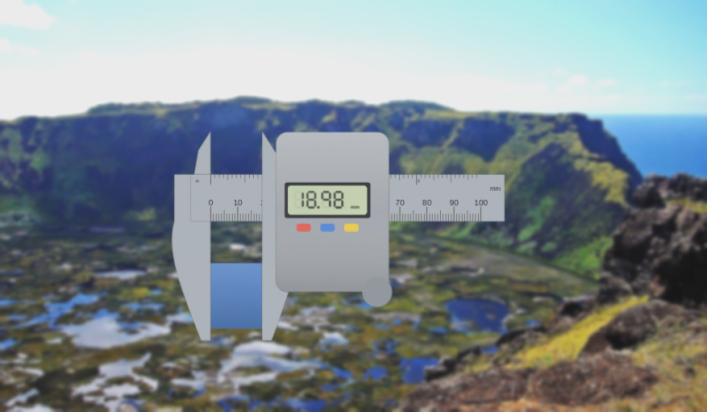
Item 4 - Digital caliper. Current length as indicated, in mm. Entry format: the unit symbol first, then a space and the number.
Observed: mm 18.98
